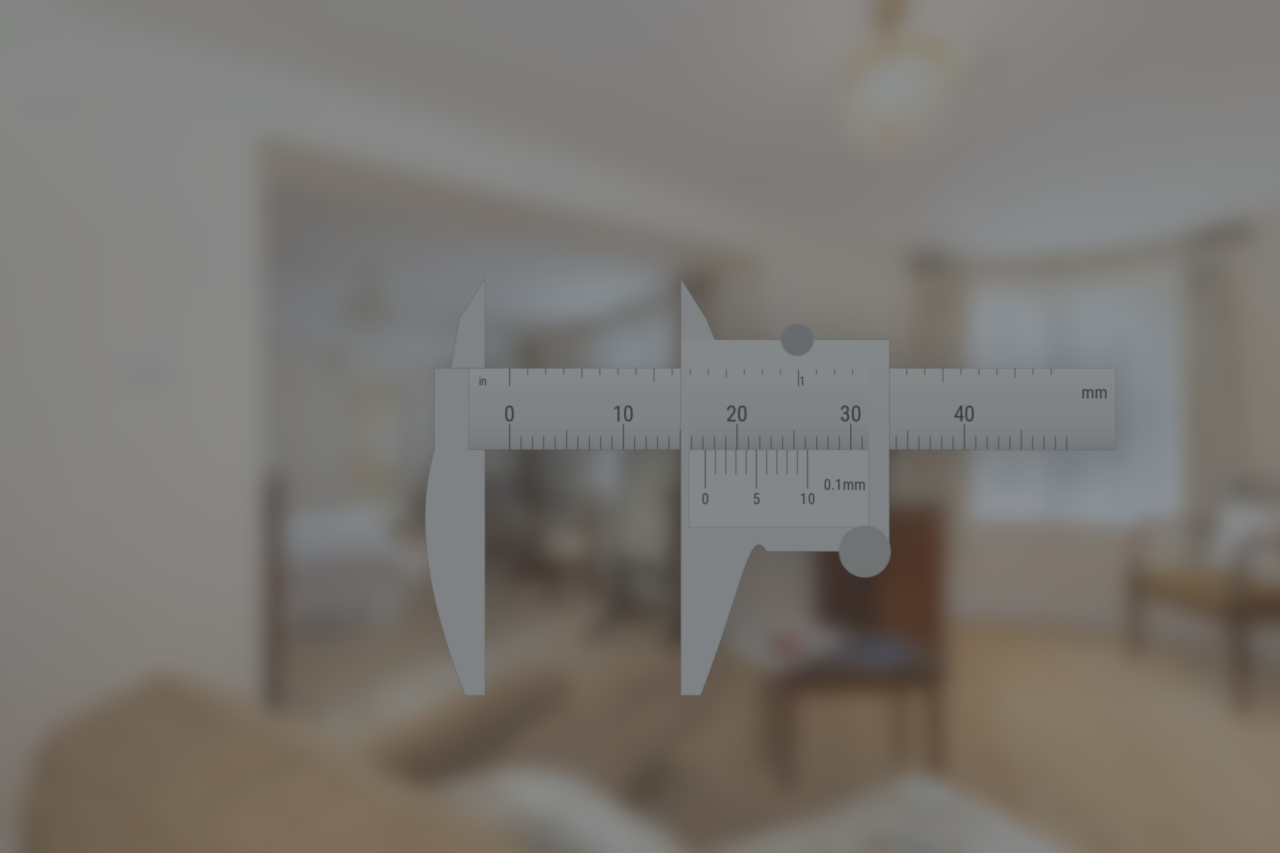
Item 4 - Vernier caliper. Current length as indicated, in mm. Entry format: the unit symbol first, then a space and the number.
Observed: mm 17.2
